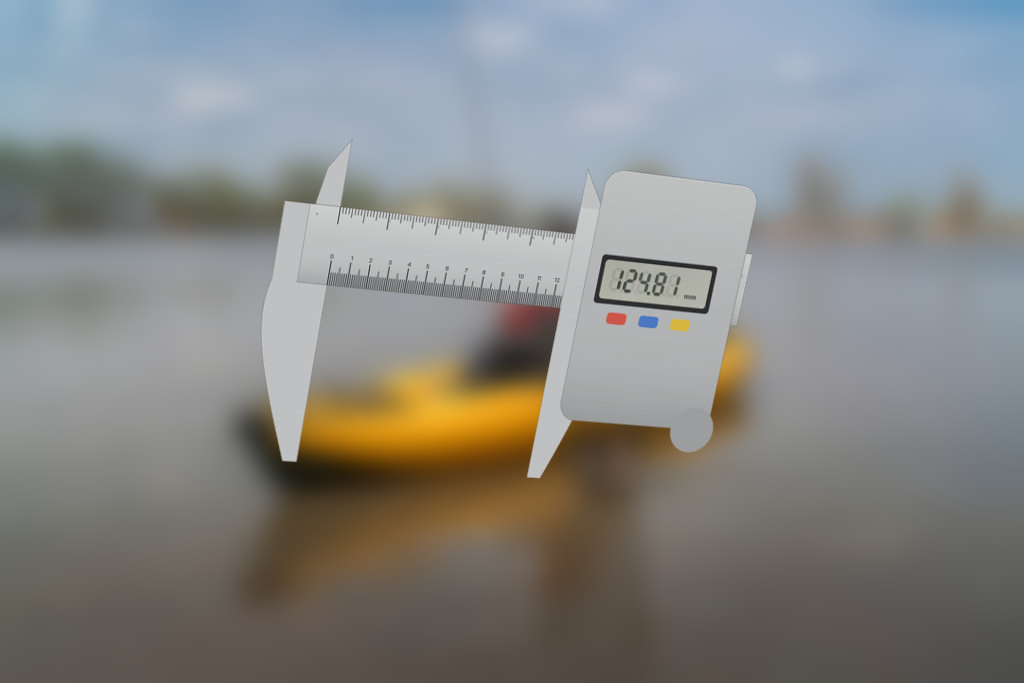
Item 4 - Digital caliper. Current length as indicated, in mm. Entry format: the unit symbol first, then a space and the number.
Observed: mm 124.81
